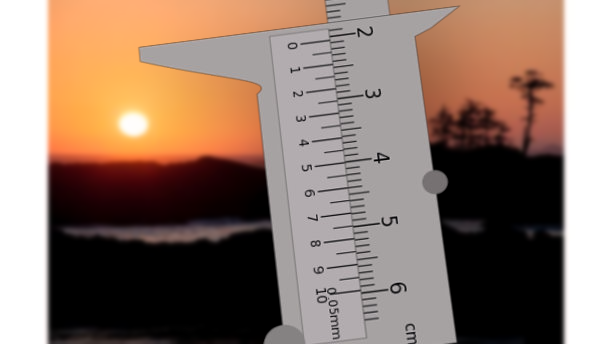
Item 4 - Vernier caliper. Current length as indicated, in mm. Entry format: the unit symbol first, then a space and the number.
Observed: mm 20.6
